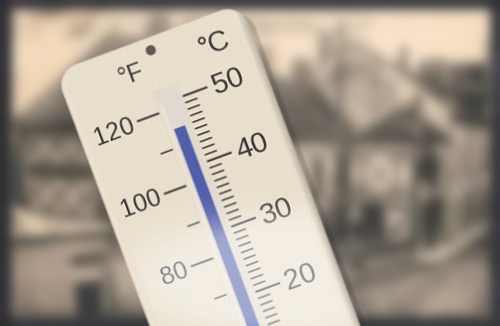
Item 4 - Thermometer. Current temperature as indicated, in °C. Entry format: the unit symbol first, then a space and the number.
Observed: °C 46
